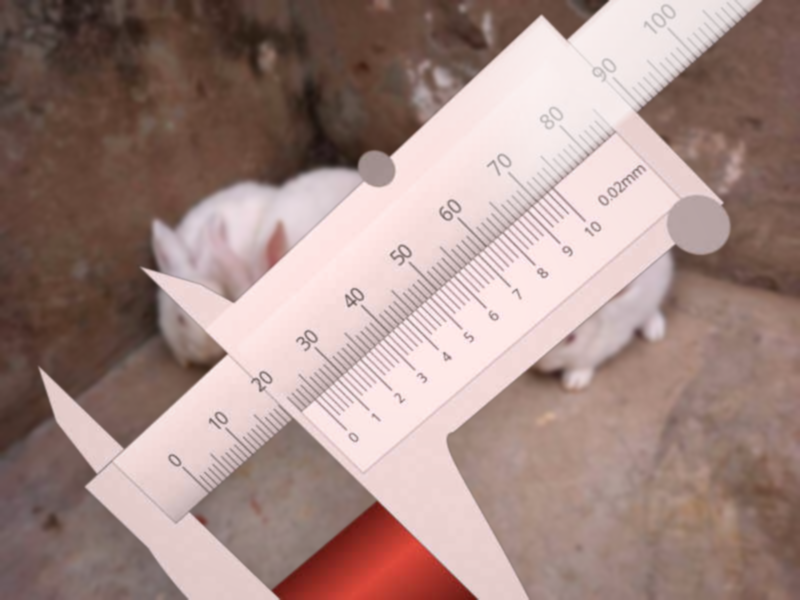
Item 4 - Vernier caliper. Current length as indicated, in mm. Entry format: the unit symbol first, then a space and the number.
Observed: mm 24.0
